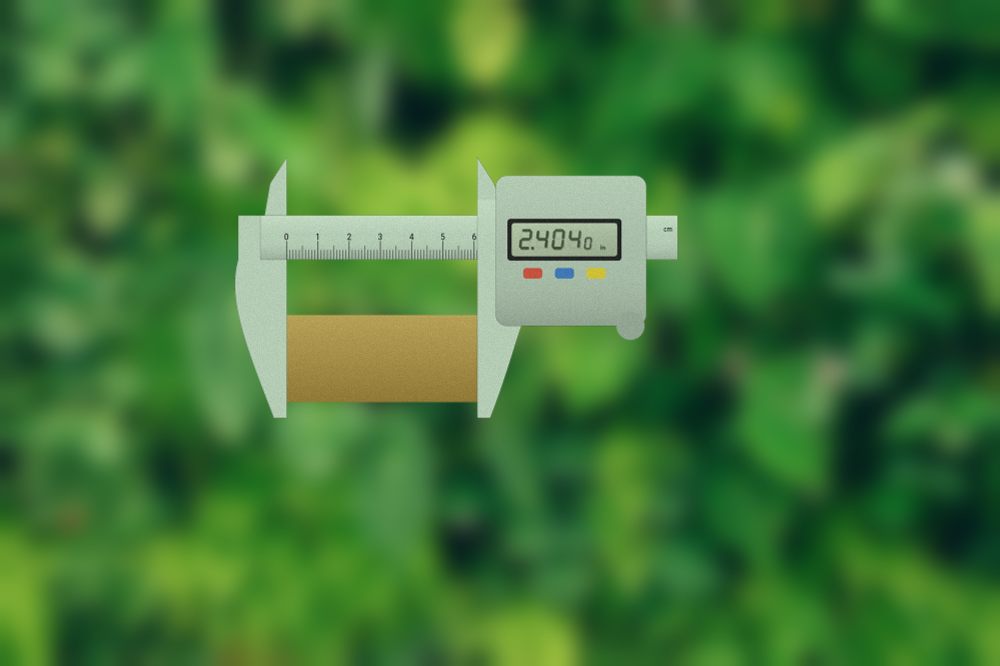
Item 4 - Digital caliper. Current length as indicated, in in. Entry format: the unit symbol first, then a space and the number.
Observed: in 2.4040
